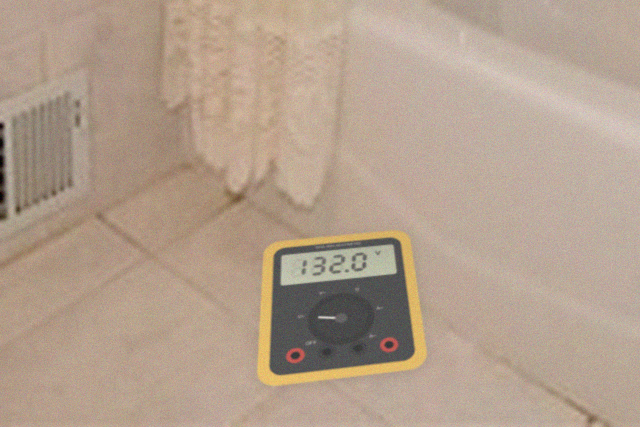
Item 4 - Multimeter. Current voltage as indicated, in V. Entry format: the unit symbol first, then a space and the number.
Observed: V 132.0
